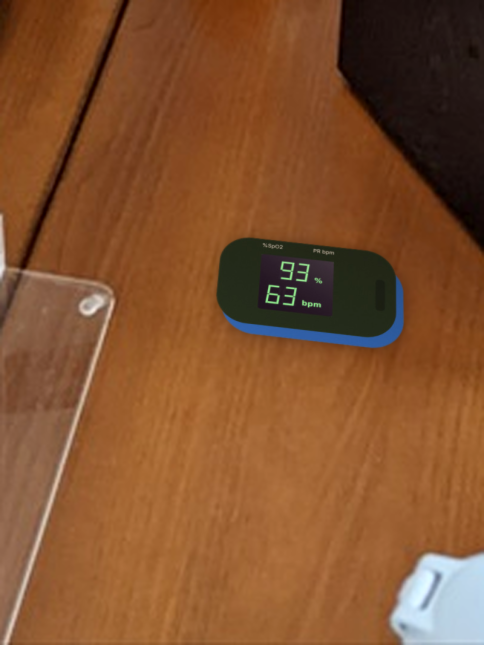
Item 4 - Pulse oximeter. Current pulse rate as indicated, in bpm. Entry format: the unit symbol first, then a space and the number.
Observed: bpm 63
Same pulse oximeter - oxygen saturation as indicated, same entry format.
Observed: % 93
